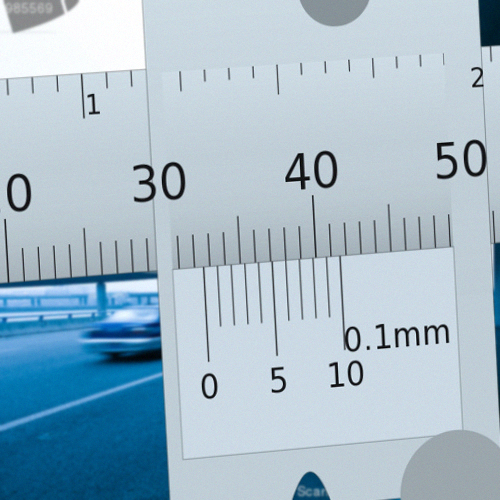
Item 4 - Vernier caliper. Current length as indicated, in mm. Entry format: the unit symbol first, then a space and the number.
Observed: mm 32.6
